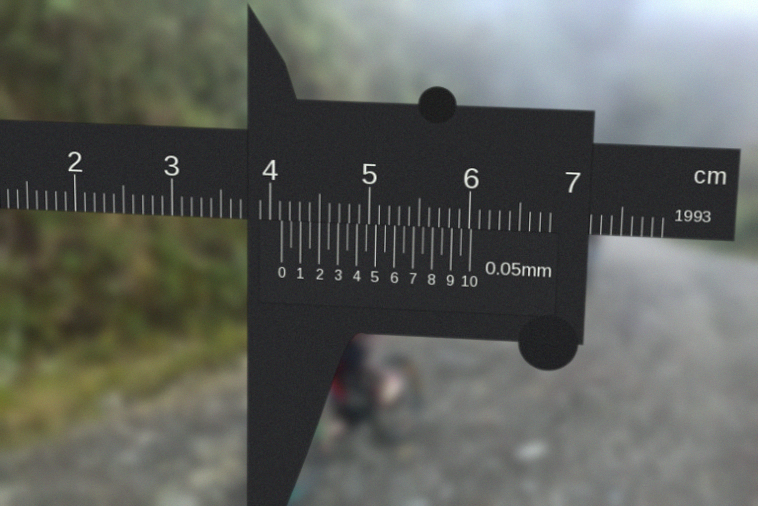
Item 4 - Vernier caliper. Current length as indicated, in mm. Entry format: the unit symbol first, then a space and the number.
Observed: mm 41.2
